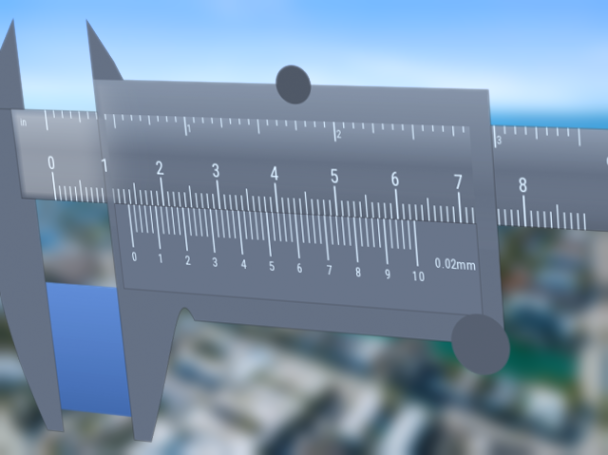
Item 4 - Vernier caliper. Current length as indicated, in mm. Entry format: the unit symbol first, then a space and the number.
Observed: mm 13.6
